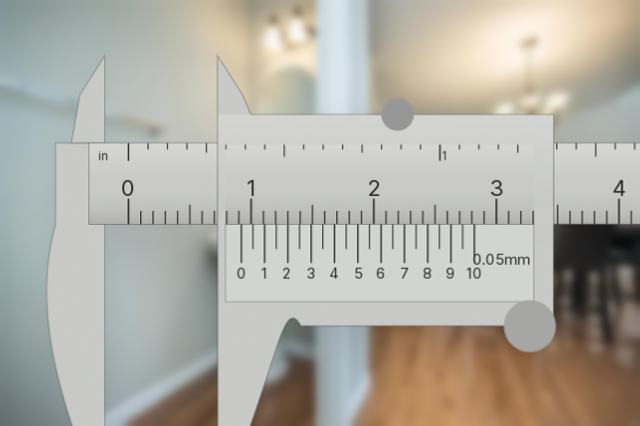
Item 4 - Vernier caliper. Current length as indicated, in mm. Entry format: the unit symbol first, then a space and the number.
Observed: mm 9.2
